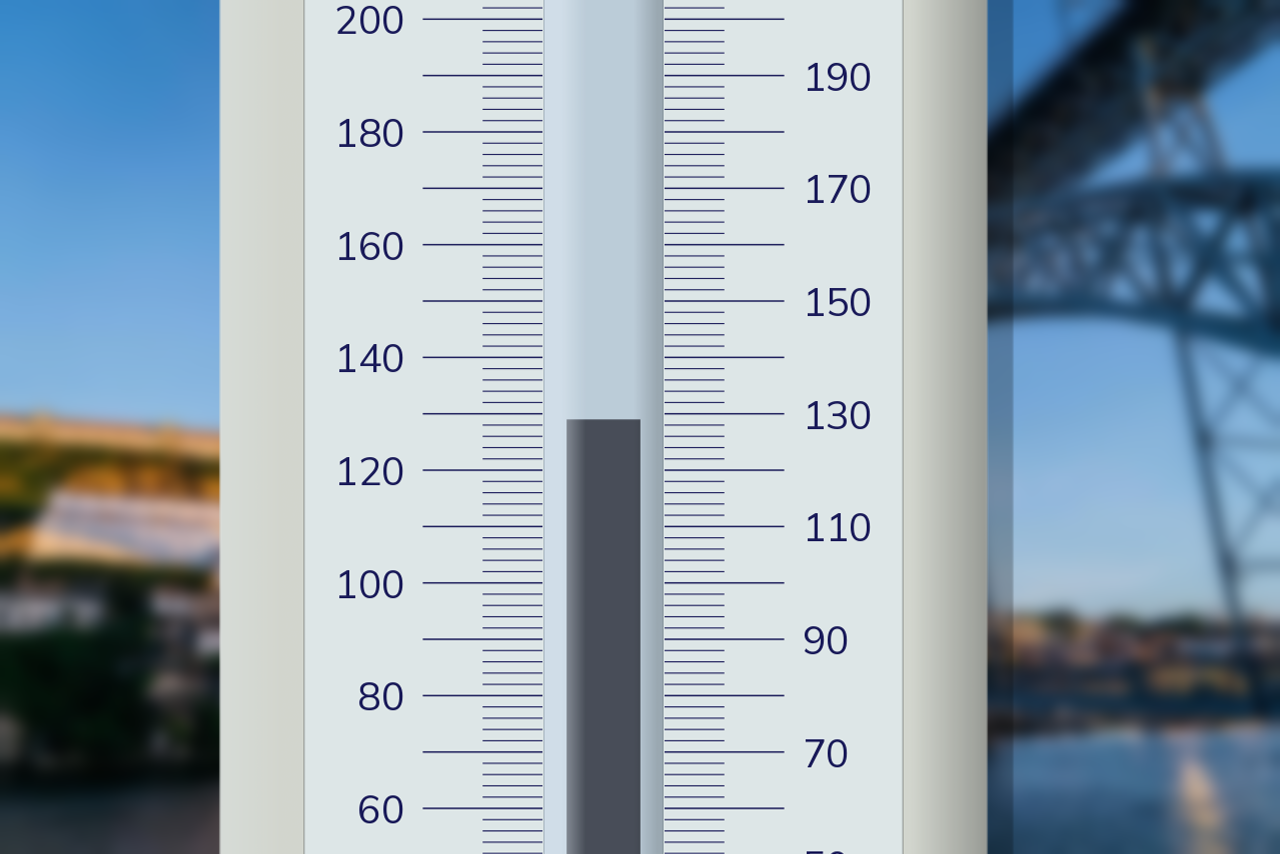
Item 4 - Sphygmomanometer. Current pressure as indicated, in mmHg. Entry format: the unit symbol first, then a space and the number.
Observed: mmHg 129
